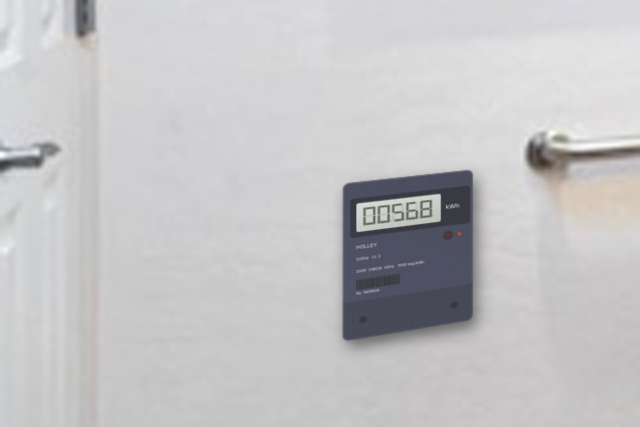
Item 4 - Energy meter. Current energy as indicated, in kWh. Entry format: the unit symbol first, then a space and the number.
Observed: kWh 568
